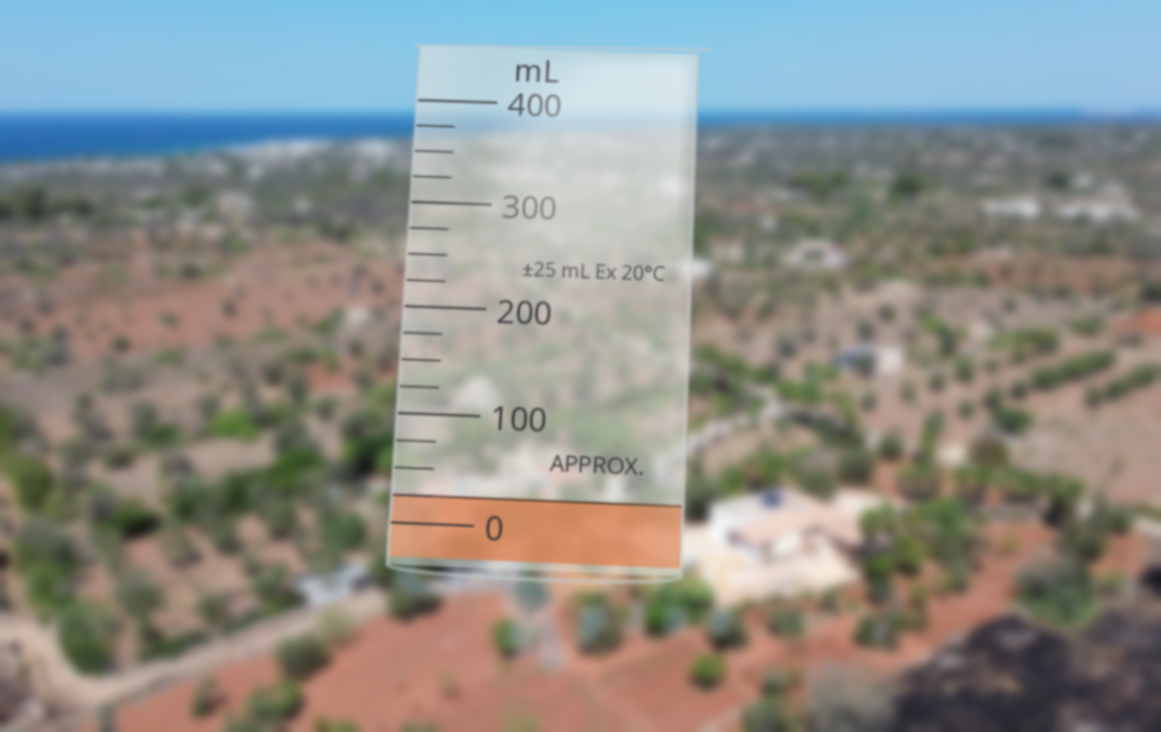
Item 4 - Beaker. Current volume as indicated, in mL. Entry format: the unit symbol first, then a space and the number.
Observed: mL 25
